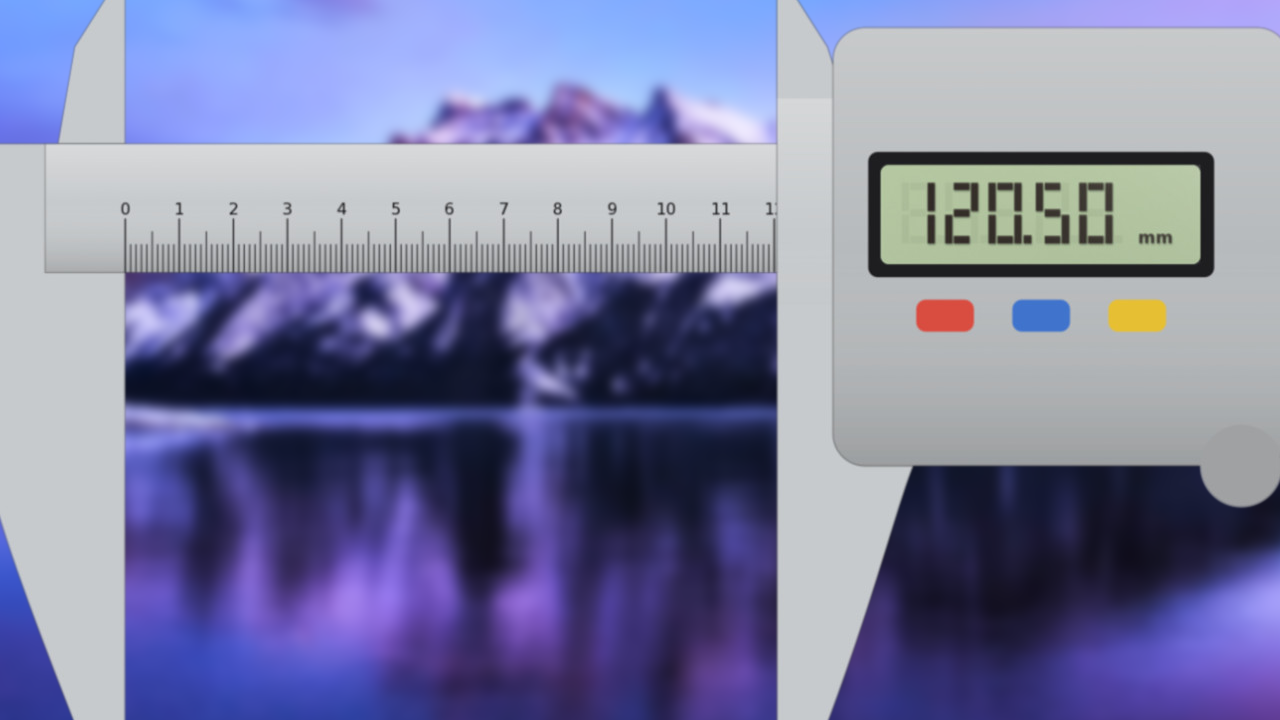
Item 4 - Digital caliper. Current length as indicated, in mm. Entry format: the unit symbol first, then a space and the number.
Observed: mm 120.50
